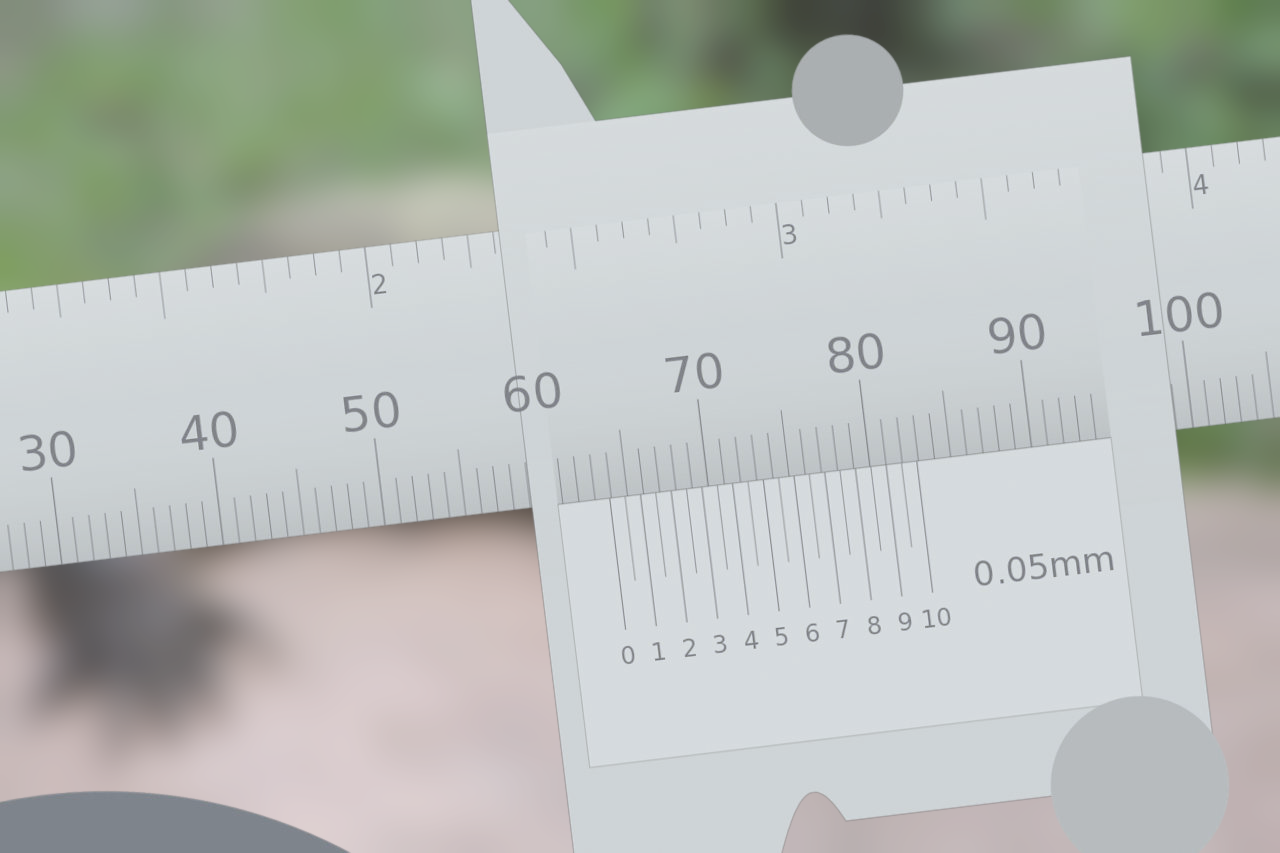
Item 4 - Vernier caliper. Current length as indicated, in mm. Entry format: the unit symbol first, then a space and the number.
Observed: mm 63.9
